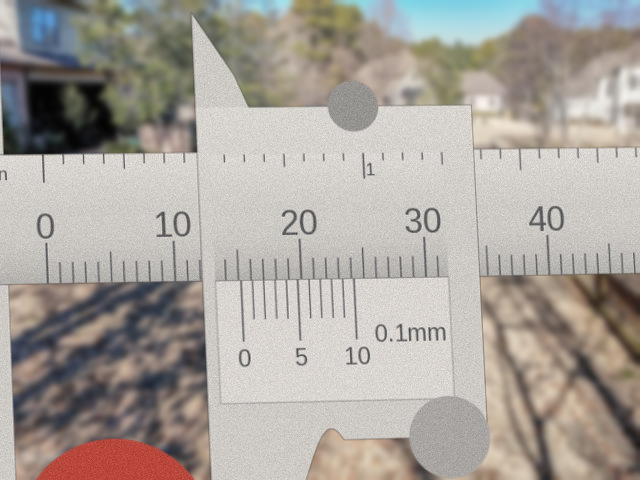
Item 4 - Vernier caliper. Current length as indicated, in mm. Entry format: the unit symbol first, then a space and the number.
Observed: mm 15.2
